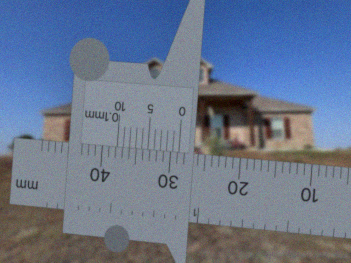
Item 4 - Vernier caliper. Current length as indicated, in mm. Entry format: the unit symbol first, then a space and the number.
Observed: mm 28.8
